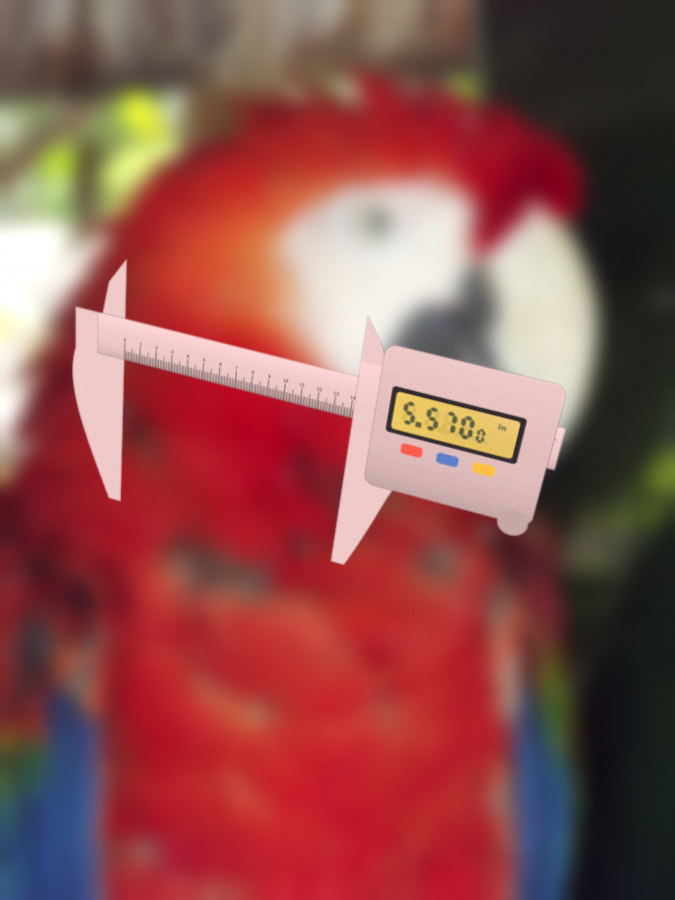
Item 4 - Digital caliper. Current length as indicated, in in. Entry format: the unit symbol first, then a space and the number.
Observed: in 5.5700
